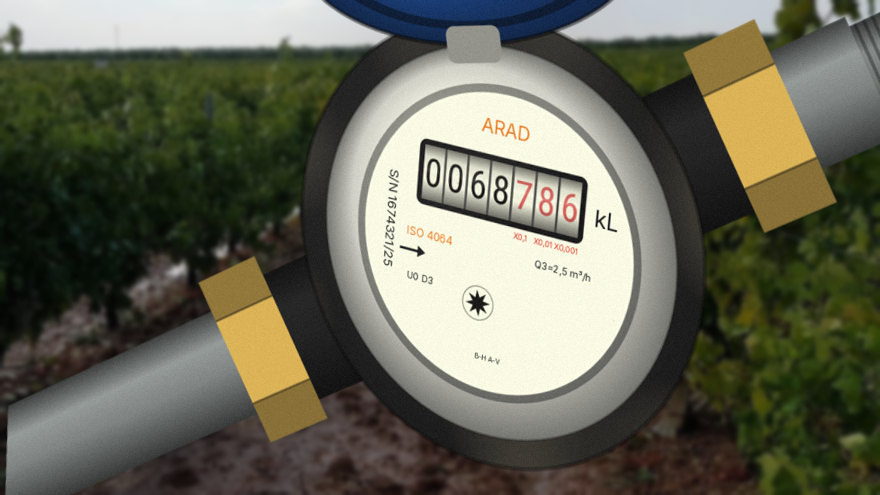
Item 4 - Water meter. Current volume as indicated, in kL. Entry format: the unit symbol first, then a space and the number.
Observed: kL 68.786
